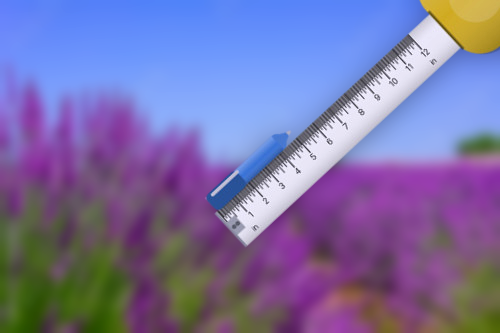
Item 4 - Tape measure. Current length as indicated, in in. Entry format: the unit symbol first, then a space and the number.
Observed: in 5
